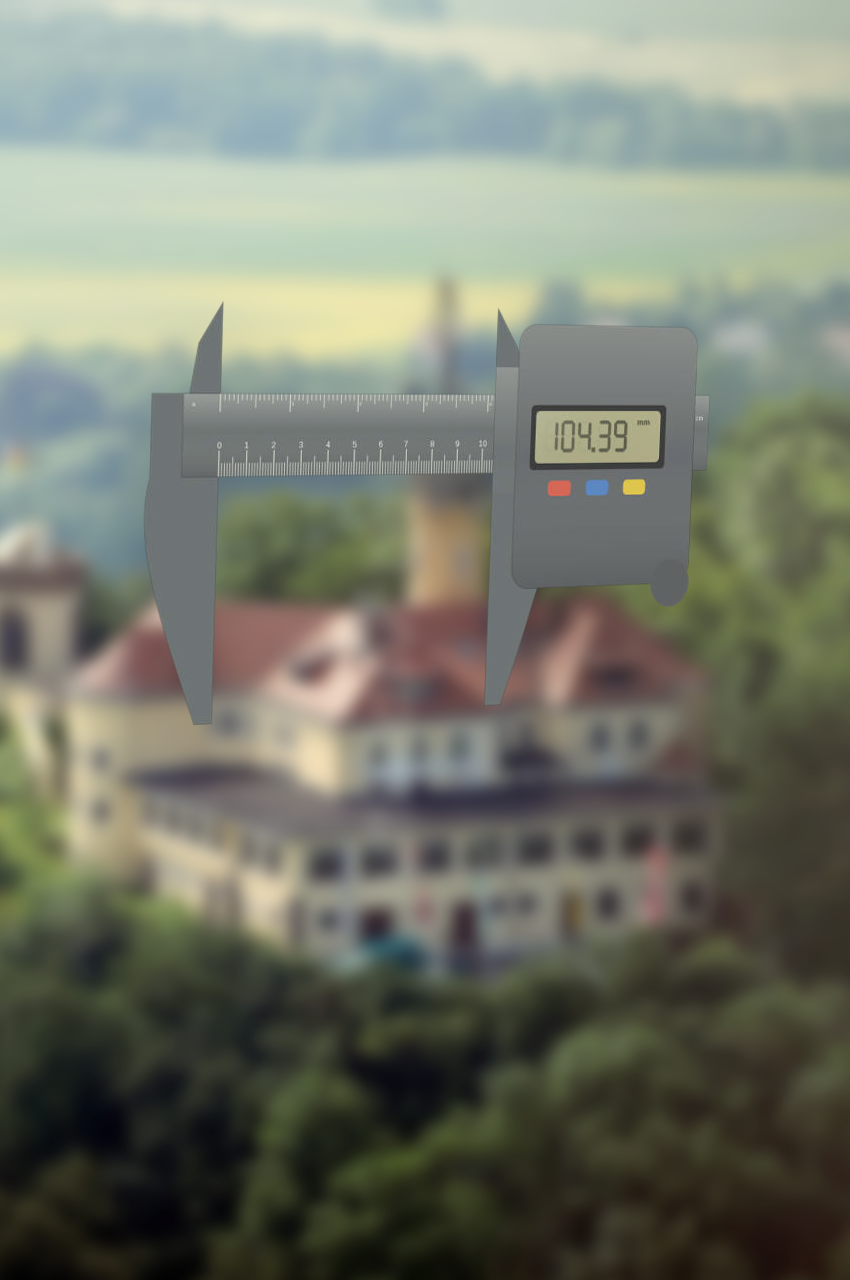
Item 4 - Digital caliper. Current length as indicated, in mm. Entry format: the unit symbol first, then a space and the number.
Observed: mm 104.39
